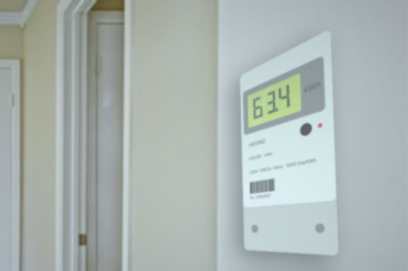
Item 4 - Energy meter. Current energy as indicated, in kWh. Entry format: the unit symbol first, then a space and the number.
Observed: kWh 63.4
